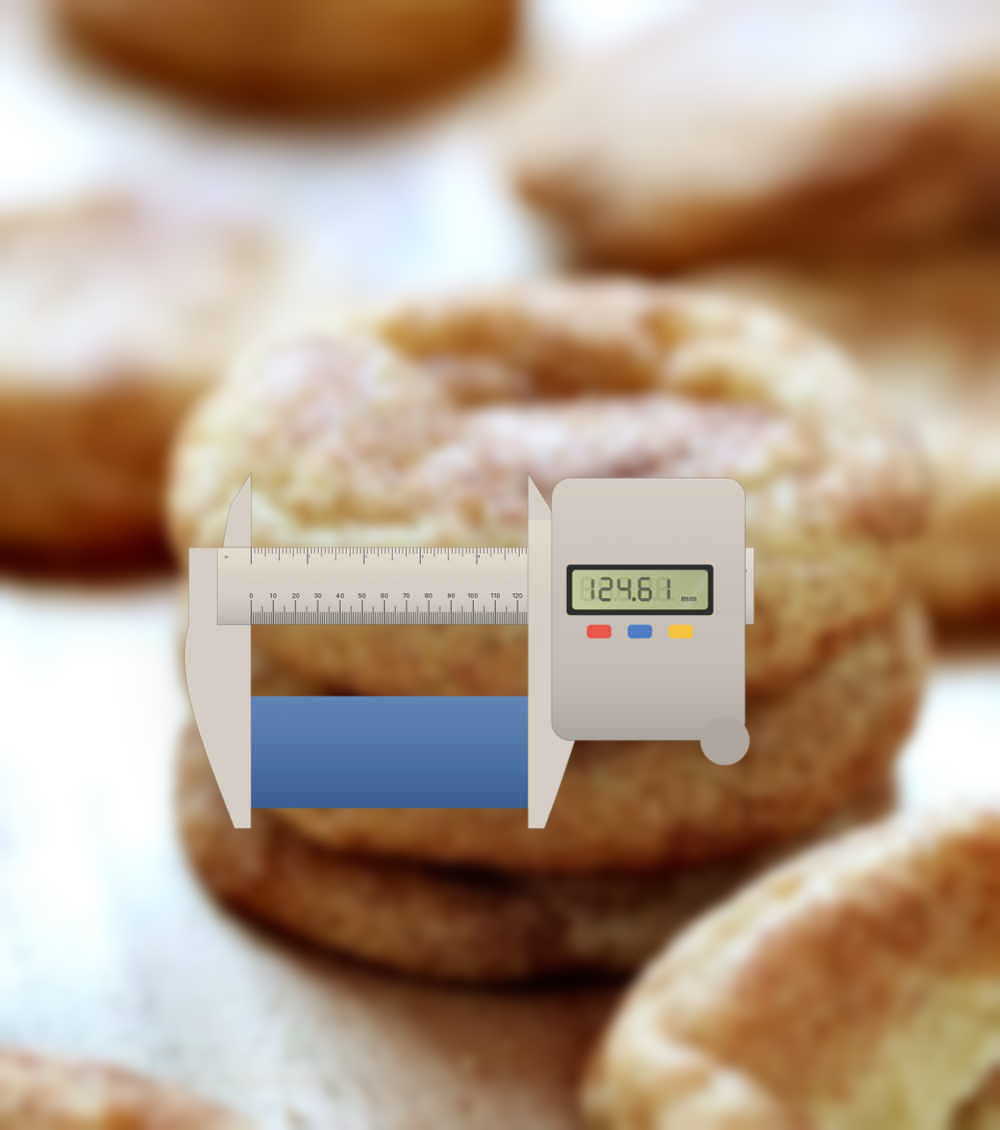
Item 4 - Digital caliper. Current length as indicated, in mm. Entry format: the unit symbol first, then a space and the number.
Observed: mm 124.61
